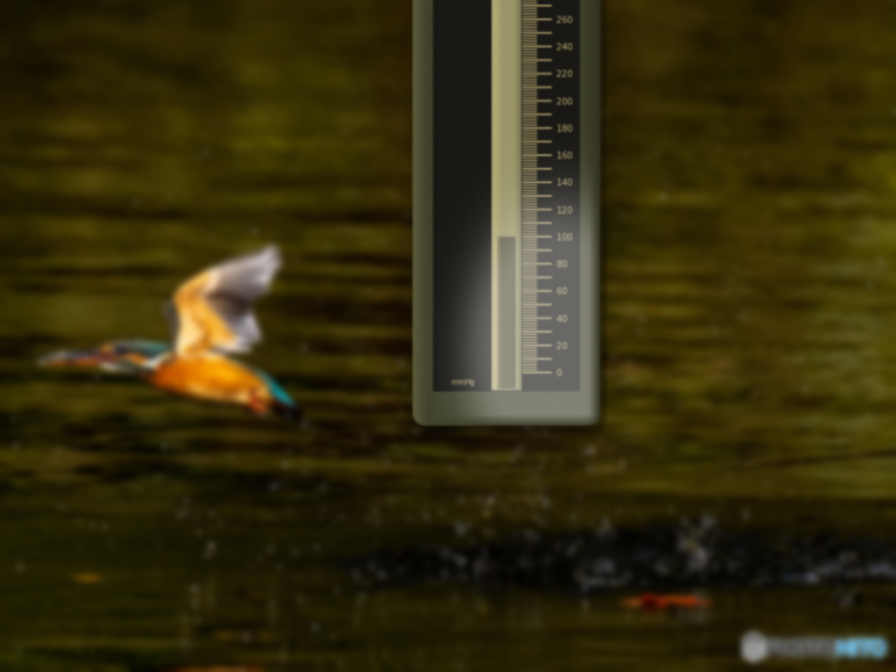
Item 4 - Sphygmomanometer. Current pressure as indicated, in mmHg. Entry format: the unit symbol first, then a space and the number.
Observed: mmHg 100
